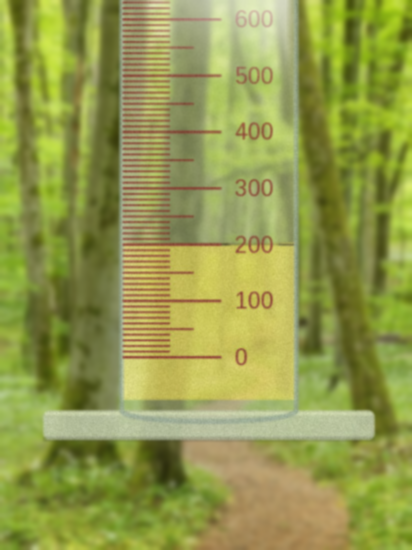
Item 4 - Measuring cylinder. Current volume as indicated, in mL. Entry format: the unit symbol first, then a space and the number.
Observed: mL 200
